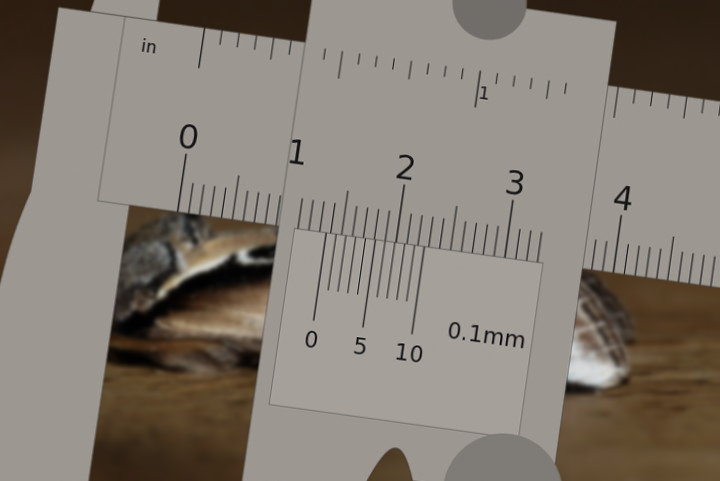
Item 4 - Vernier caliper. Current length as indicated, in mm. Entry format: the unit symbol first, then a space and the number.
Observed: mm 13.6
